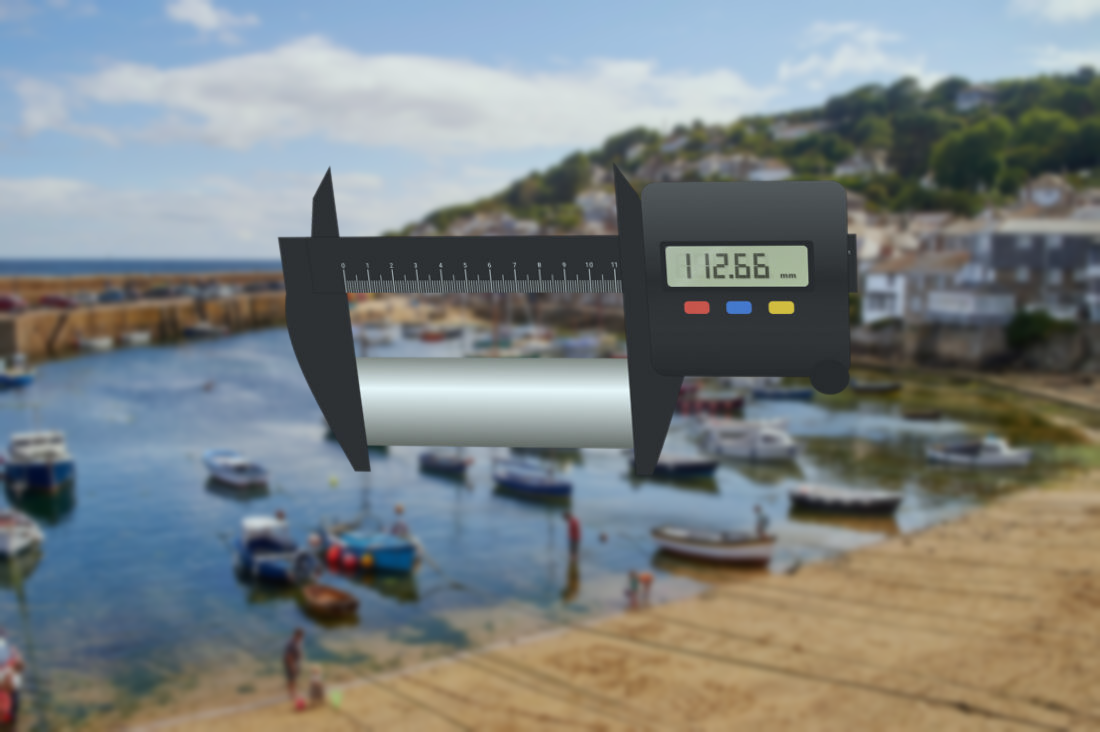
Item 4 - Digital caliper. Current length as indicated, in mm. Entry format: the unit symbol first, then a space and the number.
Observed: mm 112.66
